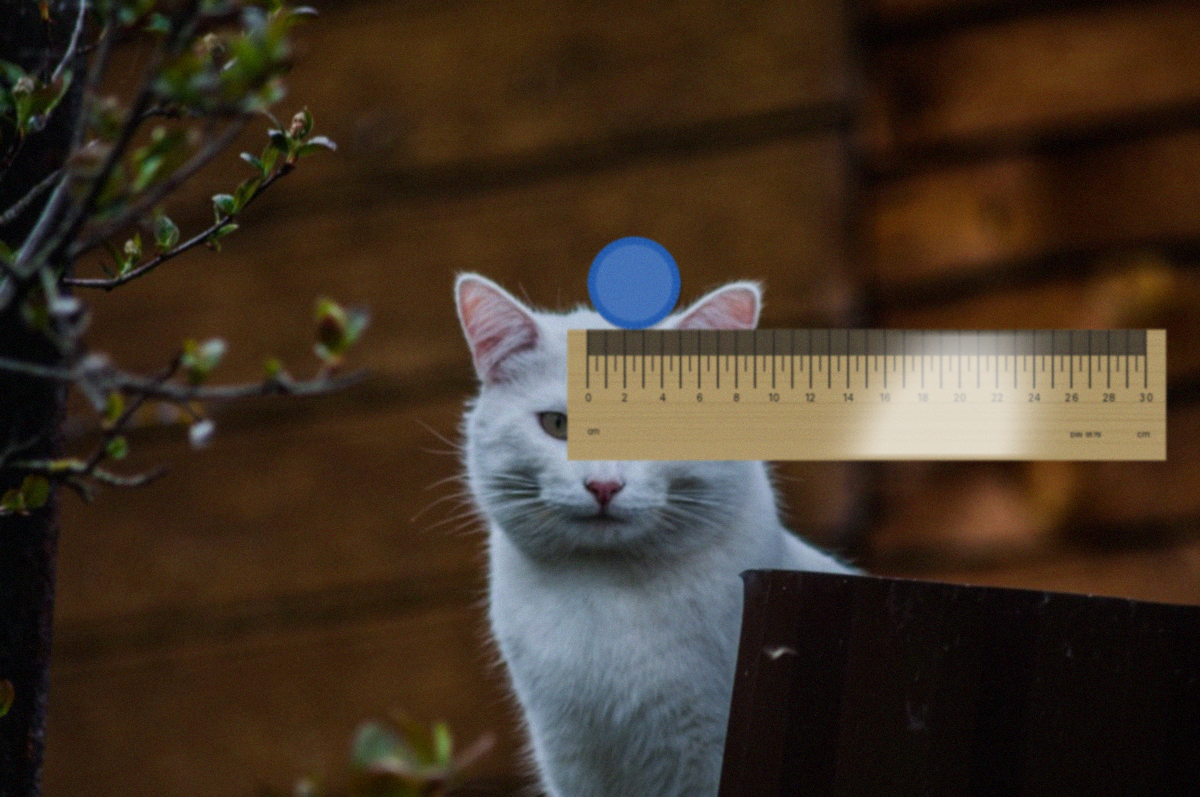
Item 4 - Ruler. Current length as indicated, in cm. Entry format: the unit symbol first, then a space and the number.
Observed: cm 5
